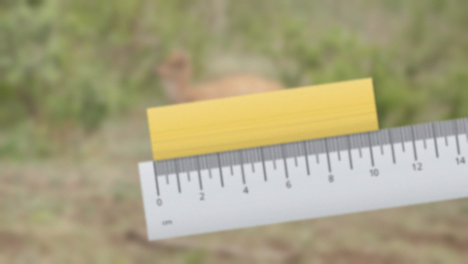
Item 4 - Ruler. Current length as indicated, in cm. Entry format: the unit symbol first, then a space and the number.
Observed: cm 10.5
